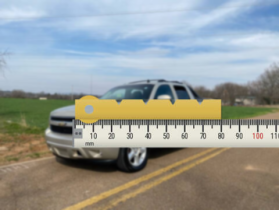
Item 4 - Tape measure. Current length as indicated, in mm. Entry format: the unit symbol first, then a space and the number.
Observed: mm 80
